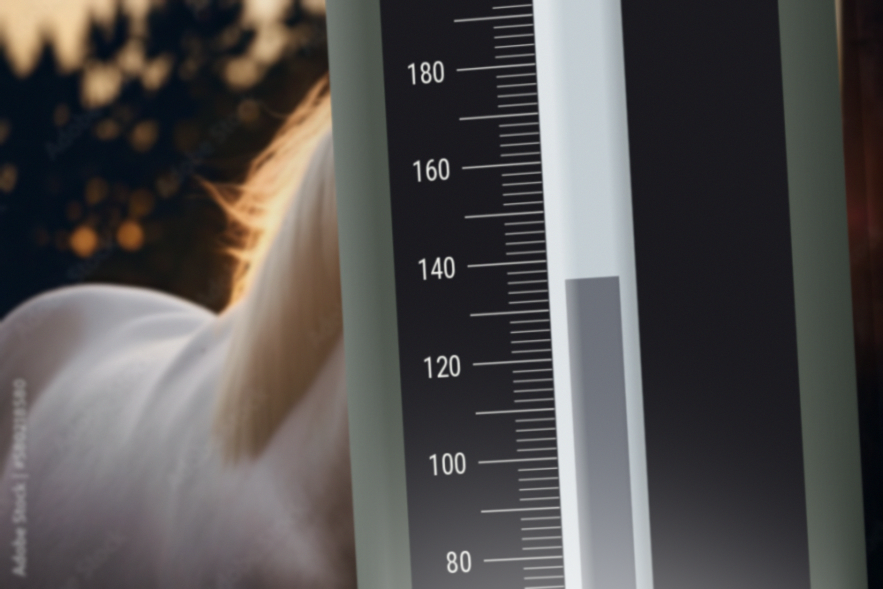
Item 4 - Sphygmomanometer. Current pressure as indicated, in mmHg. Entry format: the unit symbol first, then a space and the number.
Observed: mmHg 136
